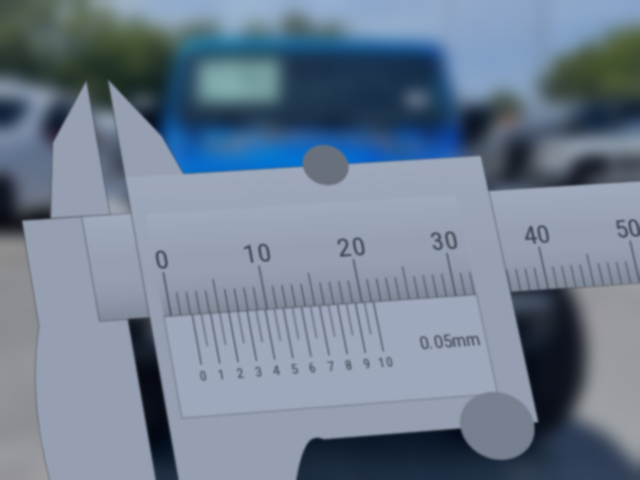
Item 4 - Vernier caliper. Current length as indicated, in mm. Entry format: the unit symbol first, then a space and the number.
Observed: mm 2.2
